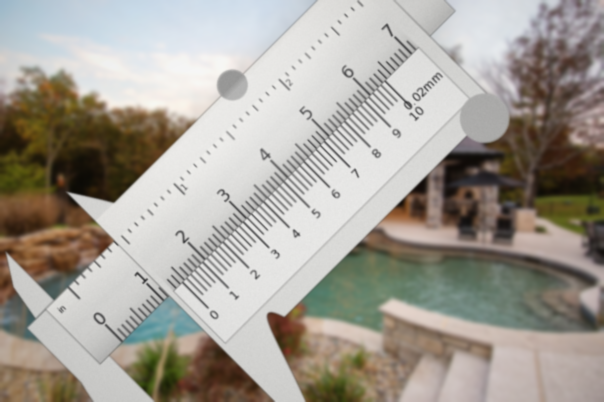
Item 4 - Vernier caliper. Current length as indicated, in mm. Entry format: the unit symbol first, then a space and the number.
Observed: mm 14.5
